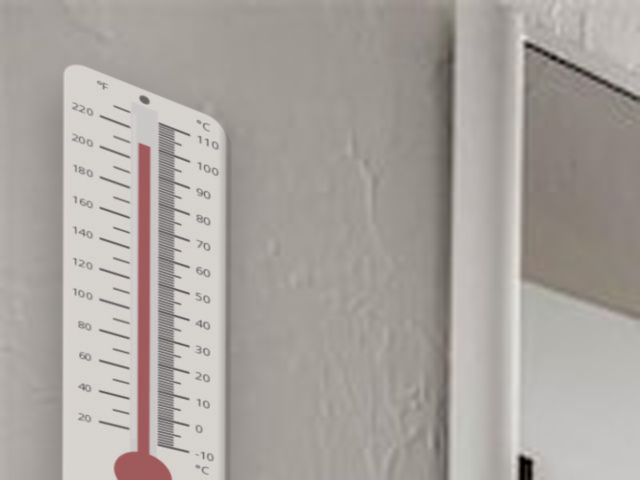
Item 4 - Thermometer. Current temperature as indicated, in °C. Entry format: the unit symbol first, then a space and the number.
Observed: °C 100
